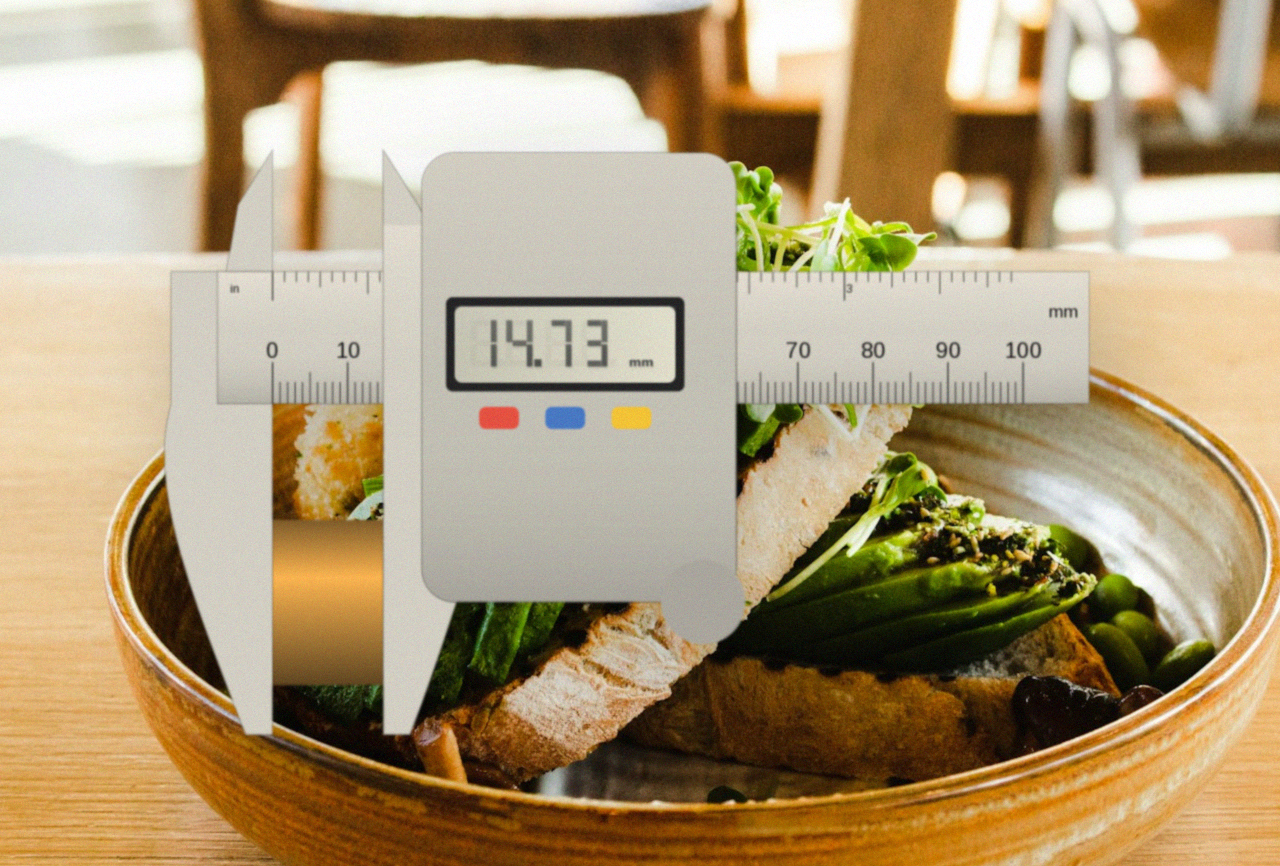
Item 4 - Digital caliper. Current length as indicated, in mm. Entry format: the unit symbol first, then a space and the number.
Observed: mm 14.73
